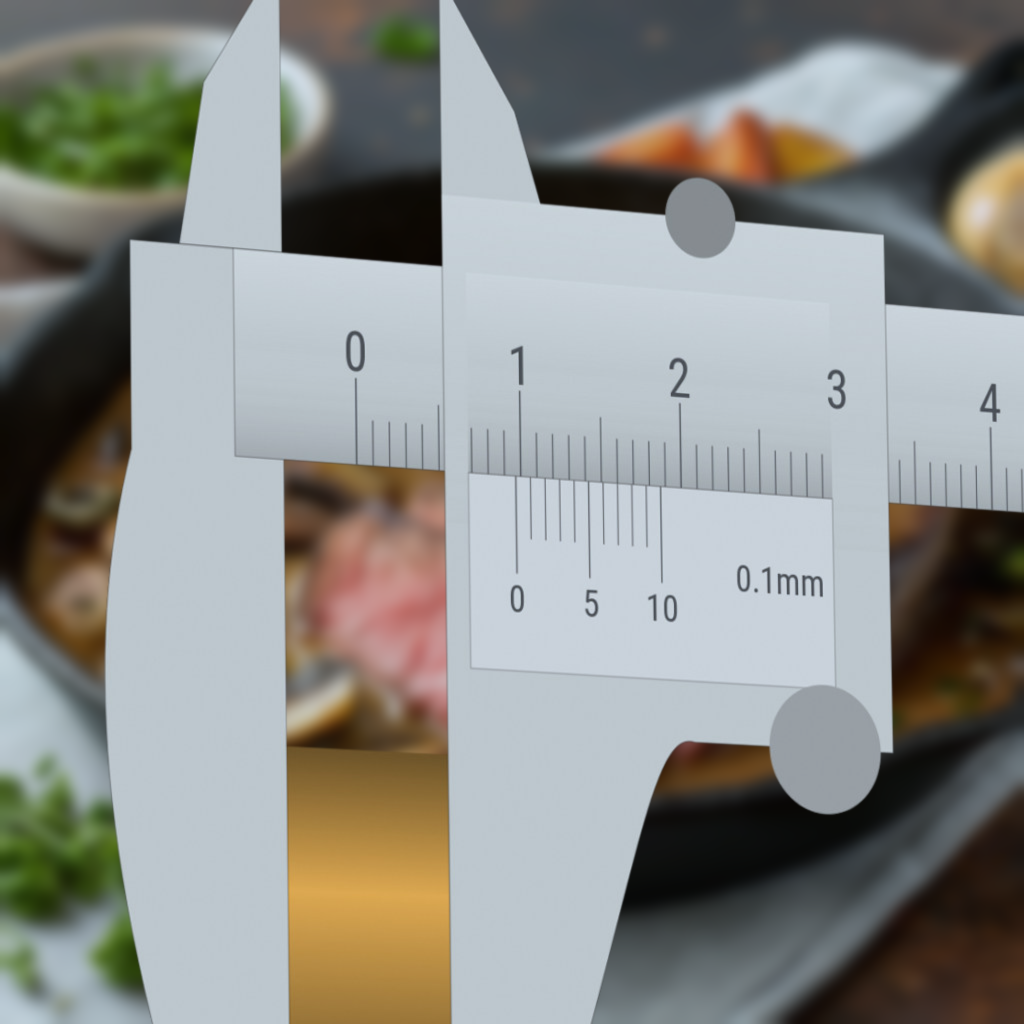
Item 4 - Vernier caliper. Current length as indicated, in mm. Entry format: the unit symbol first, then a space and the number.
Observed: mm 9.7
